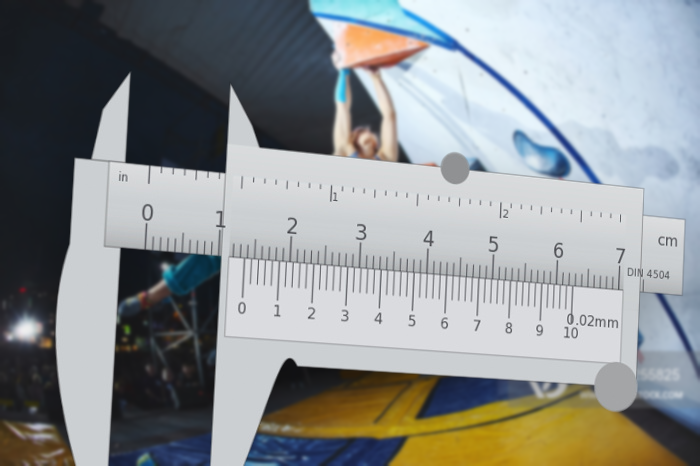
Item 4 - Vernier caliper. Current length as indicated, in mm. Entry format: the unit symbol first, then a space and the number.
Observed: mm 13.6
